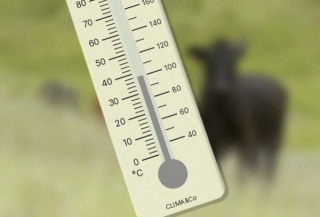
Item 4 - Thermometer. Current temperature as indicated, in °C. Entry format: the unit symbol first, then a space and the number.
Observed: °C 38
